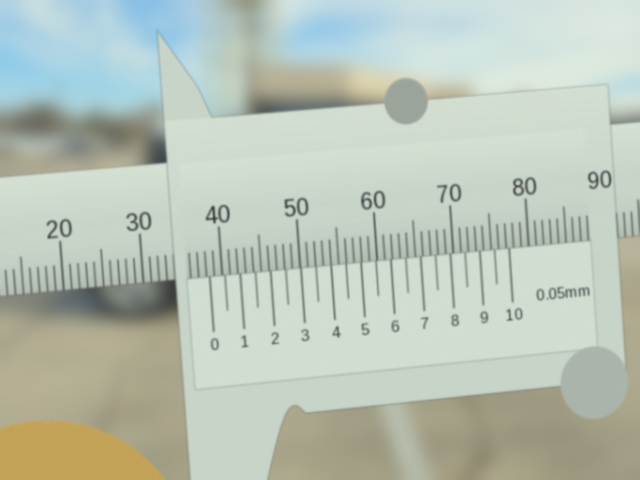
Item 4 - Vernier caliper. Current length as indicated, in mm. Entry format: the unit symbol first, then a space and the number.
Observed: mm 38.4
